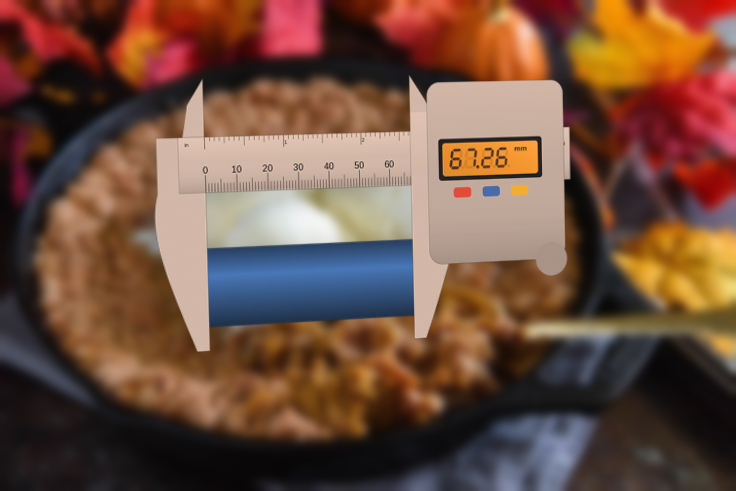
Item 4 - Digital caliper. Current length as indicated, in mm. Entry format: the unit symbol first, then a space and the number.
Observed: mm 67.26
